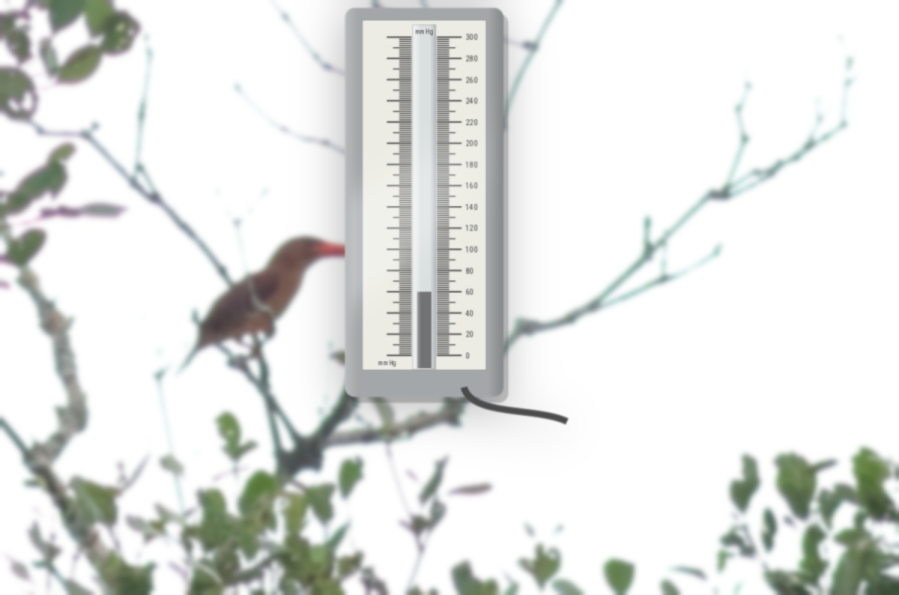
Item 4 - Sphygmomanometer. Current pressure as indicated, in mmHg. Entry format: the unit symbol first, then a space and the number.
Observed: mmHg 60
